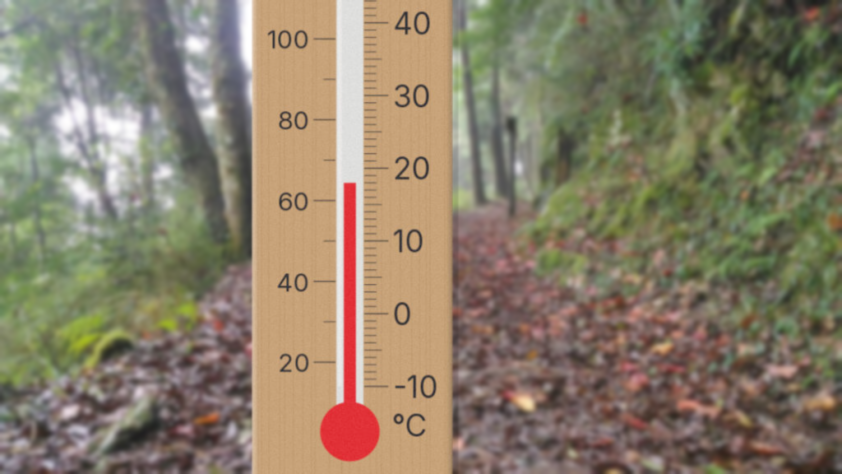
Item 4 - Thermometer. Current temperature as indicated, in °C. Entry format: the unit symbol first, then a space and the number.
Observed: °C 18
